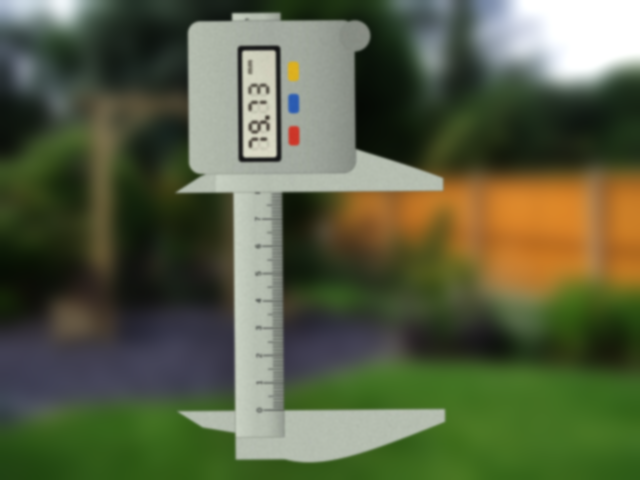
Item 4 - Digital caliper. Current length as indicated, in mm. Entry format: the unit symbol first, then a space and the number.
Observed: mm 79.73
